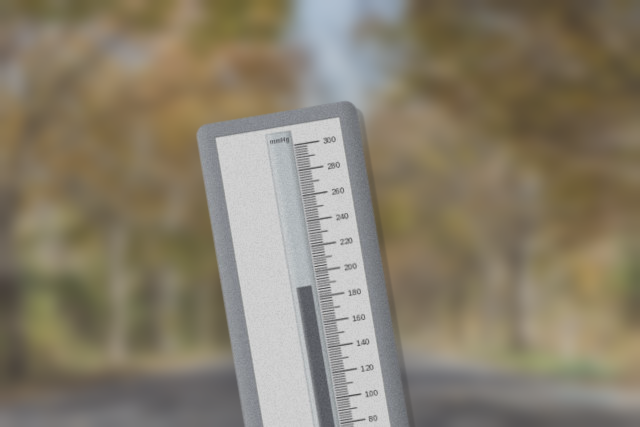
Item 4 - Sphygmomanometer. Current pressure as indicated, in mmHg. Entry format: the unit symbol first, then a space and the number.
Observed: mmHg 190
